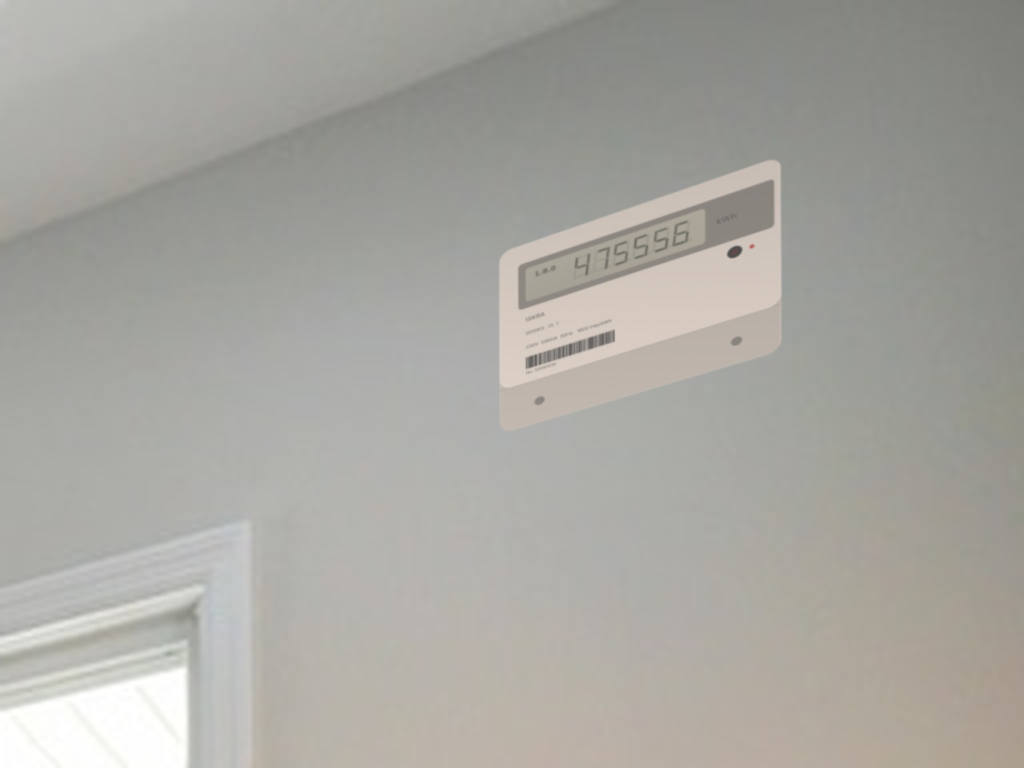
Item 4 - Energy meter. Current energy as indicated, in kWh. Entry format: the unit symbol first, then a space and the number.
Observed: kWh 475556
